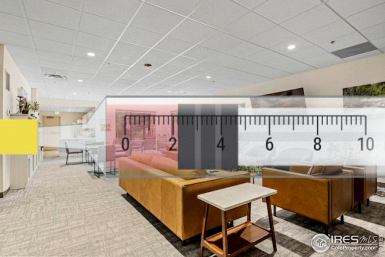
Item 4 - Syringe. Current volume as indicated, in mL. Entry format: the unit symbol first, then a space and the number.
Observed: mL 2.2
